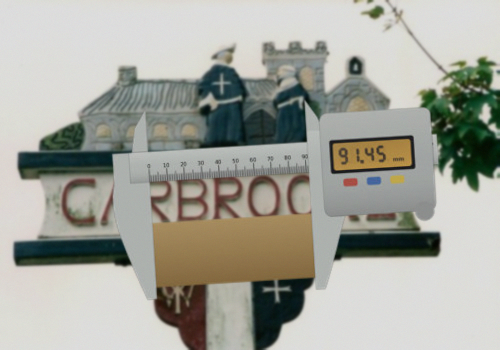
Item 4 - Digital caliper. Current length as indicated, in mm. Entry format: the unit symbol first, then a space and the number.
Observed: mm 91.45
